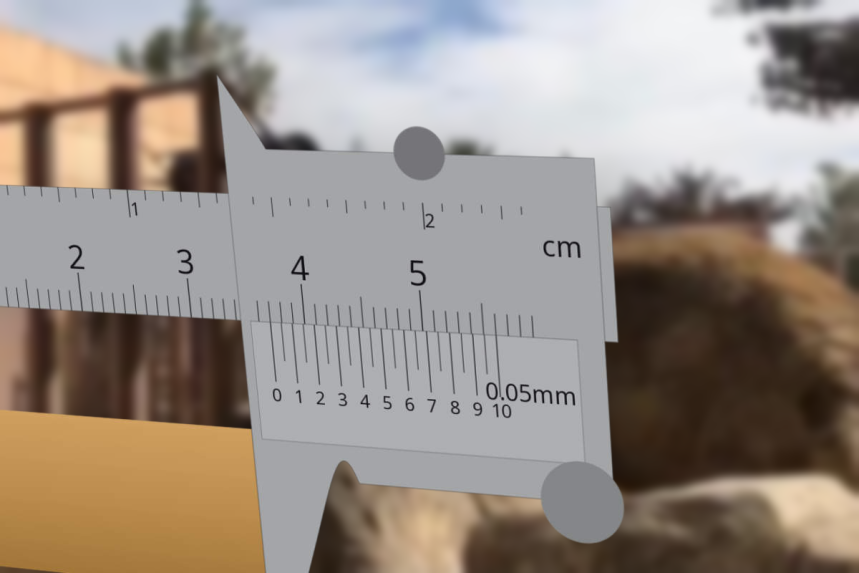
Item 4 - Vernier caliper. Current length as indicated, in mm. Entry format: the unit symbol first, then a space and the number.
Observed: mm 37.0
